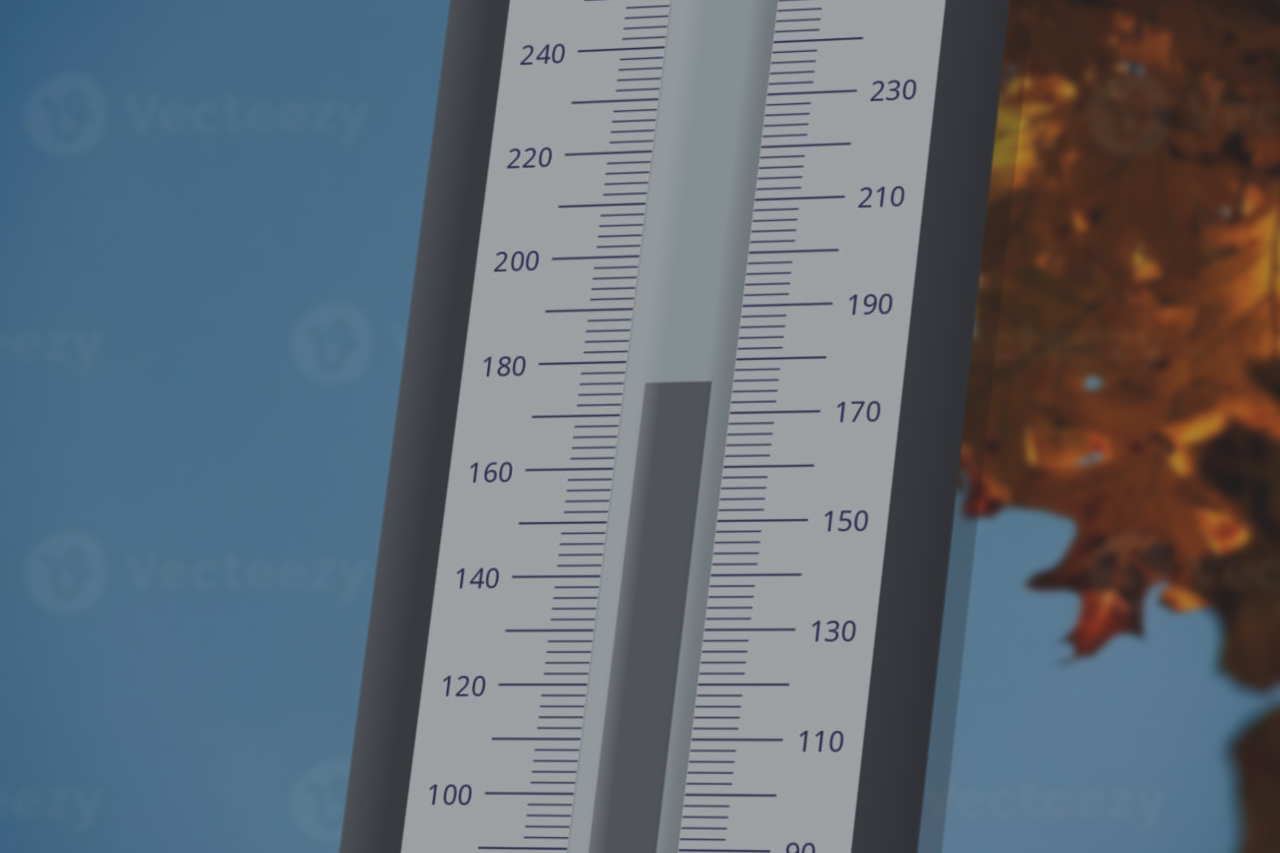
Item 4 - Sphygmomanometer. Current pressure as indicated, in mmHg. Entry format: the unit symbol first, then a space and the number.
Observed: mmHg 176
